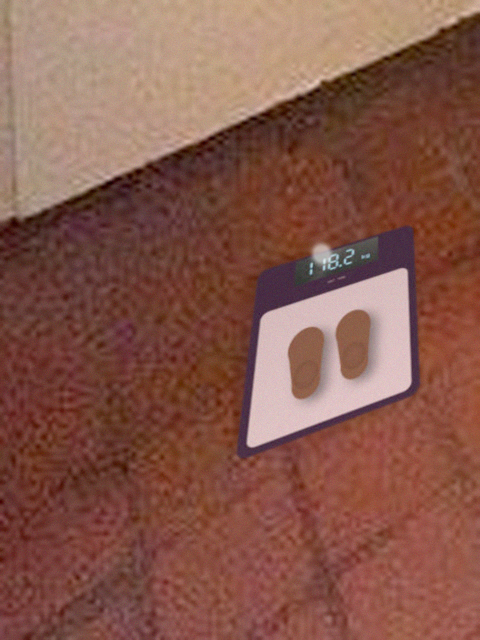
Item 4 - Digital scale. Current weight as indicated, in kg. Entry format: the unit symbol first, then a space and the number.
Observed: kg 118.2
